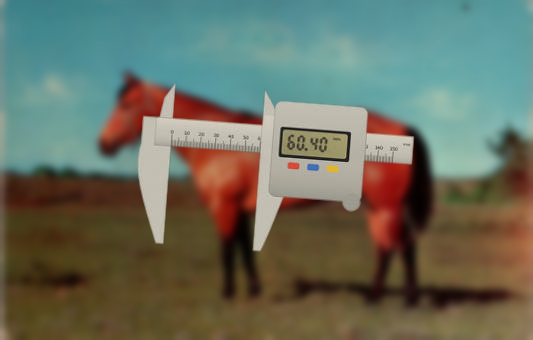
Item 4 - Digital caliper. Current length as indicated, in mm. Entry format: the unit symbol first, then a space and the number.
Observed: mm 60.40
